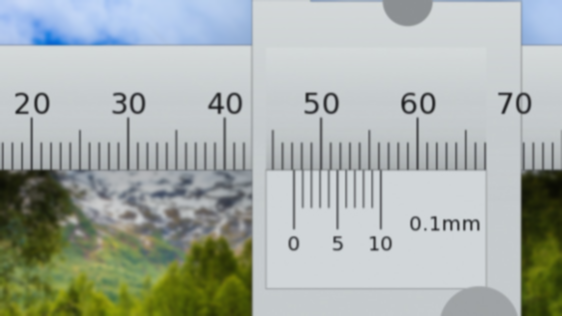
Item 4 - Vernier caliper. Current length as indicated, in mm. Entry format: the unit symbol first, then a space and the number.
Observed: mm 47.2
